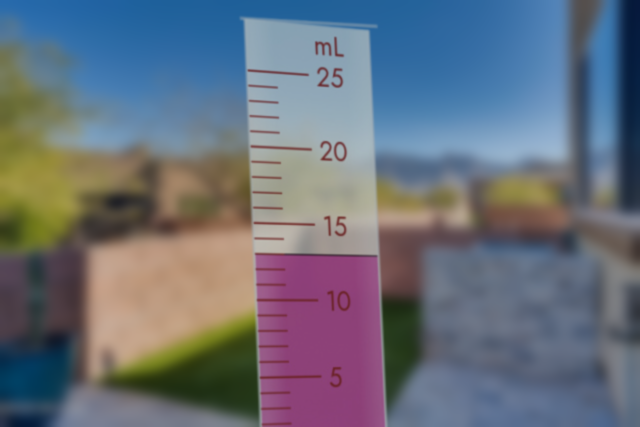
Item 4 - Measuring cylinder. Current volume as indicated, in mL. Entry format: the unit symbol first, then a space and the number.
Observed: mL 13
